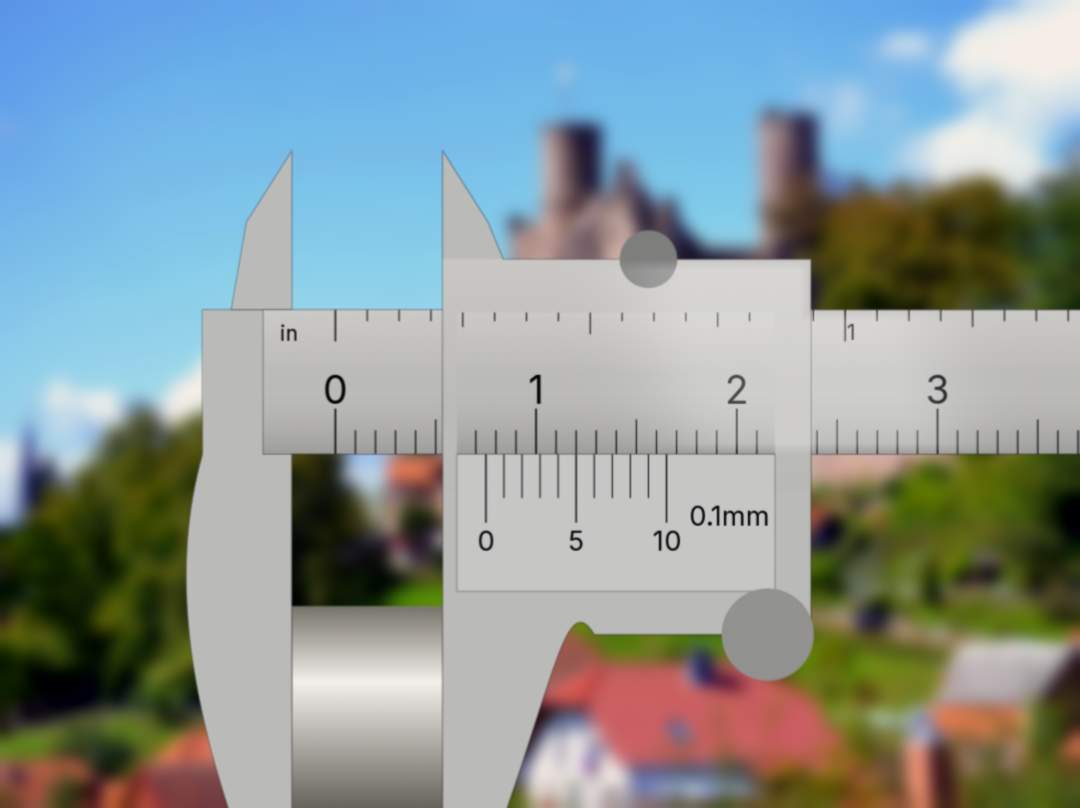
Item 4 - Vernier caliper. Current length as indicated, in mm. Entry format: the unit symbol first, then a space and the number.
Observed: mm 7.5
